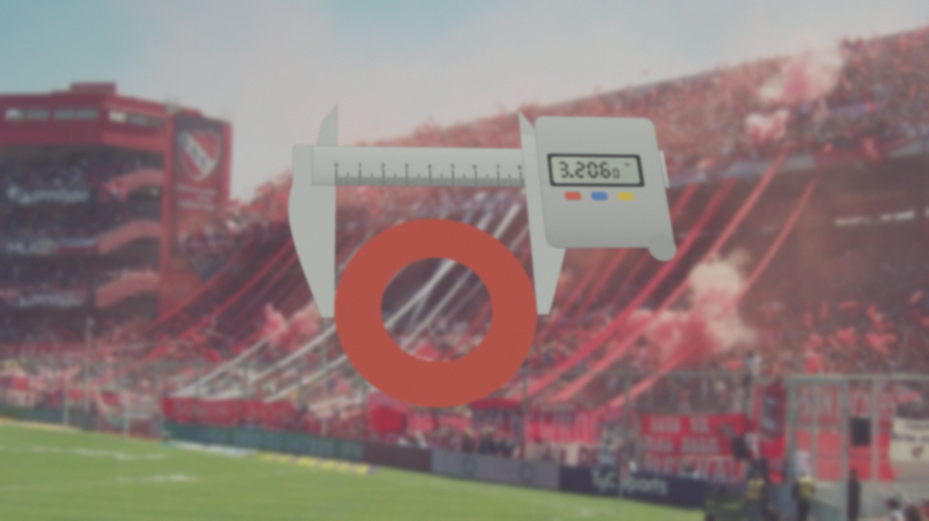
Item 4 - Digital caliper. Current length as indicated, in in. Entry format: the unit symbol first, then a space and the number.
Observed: in 3.2060
